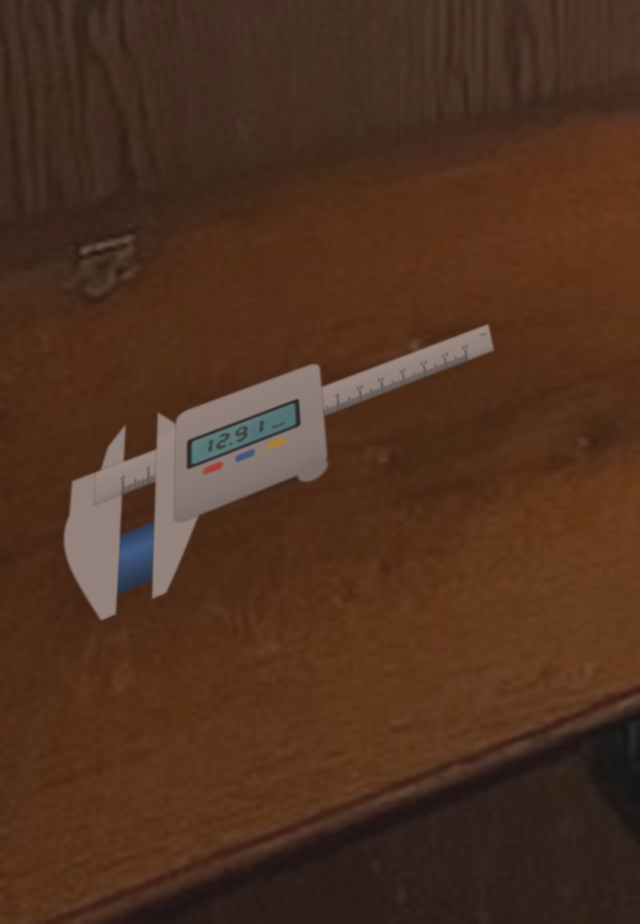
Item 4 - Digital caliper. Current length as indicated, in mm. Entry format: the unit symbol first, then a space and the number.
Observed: mm 12.91
